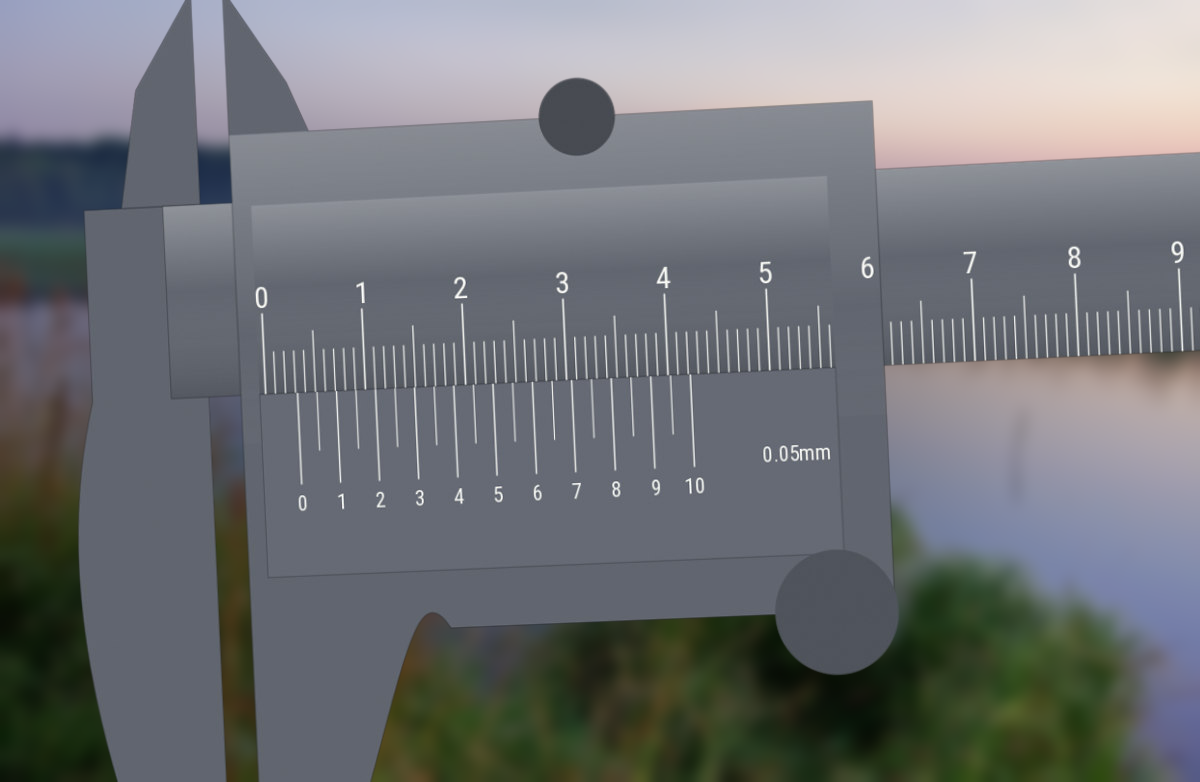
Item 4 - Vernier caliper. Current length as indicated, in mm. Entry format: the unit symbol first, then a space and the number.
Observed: mm 3.2
